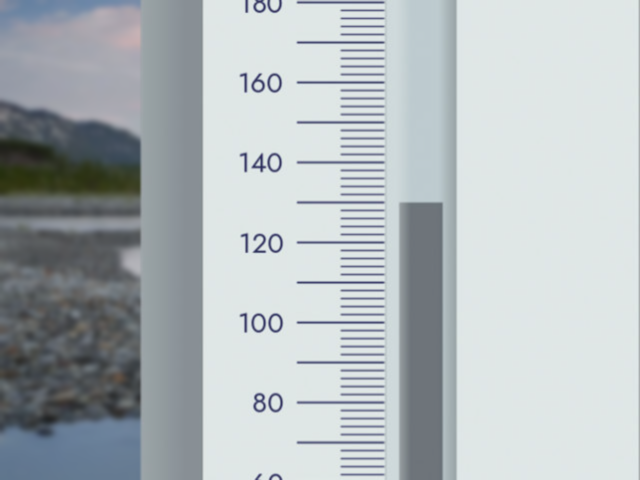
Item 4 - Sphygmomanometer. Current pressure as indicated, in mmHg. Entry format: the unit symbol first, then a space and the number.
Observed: mmHg 130
